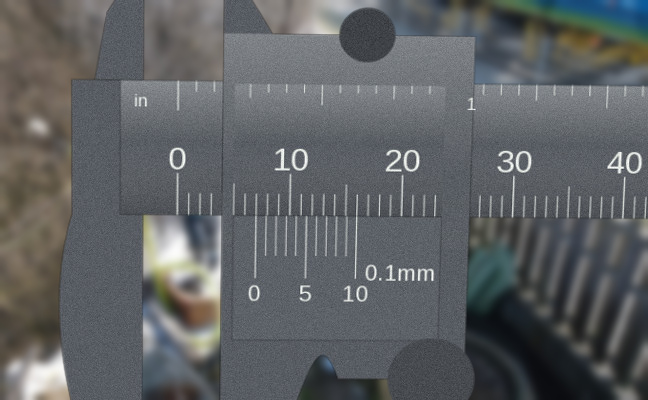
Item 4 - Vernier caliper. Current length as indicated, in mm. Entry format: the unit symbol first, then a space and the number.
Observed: mm 7.0
